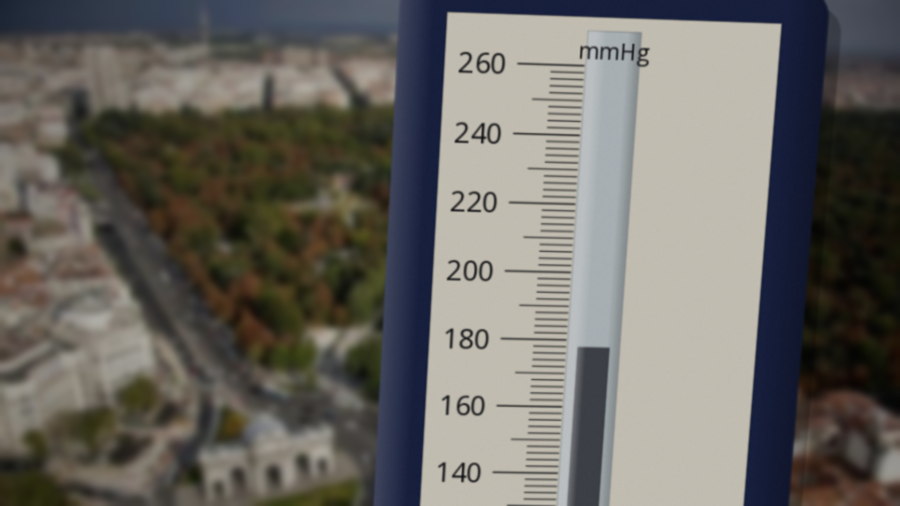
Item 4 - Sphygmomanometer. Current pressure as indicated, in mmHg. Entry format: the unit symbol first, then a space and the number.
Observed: mmHg 178
